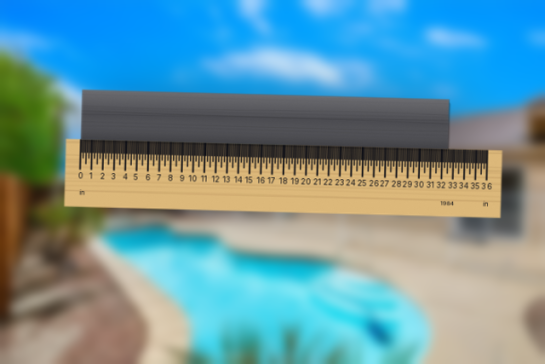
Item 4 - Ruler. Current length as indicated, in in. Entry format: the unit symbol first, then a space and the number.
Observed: in 32.5
